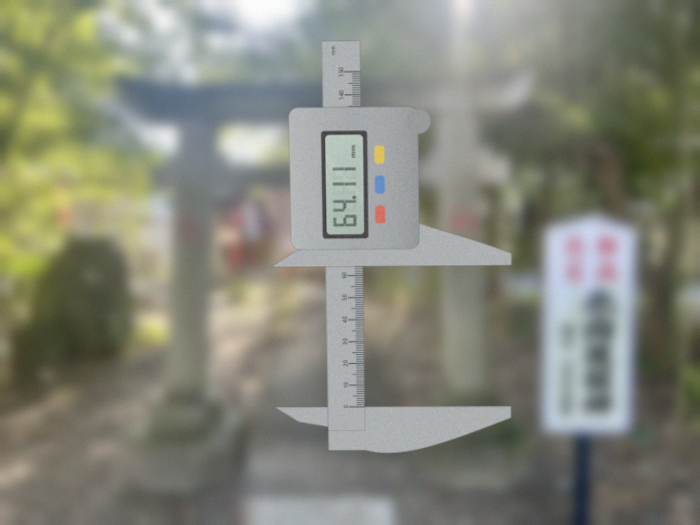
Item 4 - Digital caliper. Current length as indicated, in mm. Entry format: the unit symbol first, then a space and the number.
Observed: mm 64.11
